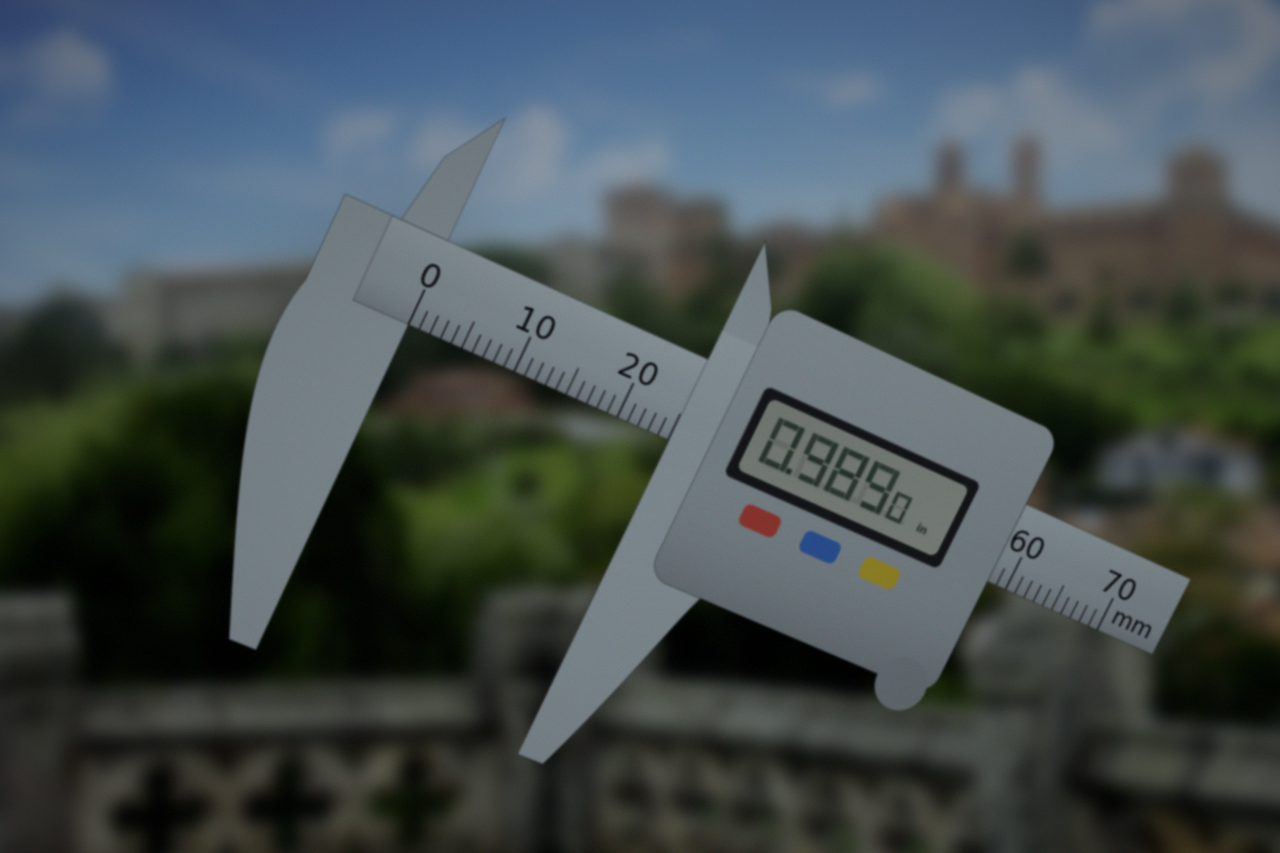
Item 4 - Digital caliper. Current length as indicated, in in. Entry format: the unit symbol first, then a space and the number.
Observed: in 0.9890
